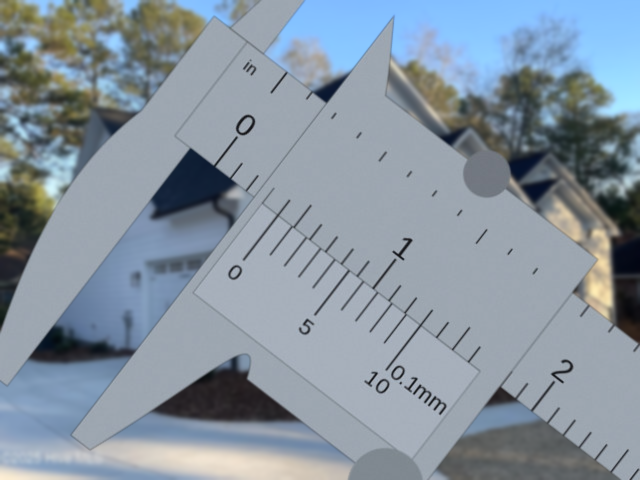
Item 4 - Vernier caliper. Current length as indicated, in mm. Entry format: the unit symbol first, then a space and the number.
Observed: mm 4.0
